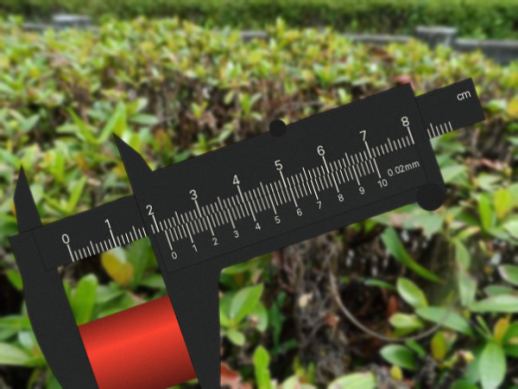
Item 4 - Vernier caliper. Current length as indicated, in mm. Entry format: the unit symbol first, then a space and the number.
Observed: mm 21.5
